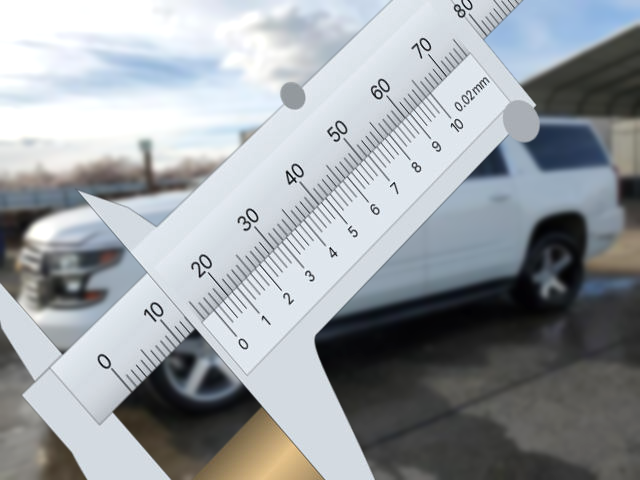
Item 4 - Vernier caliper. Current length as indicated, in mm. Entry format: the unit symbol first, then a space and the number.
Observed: mm 17.0
